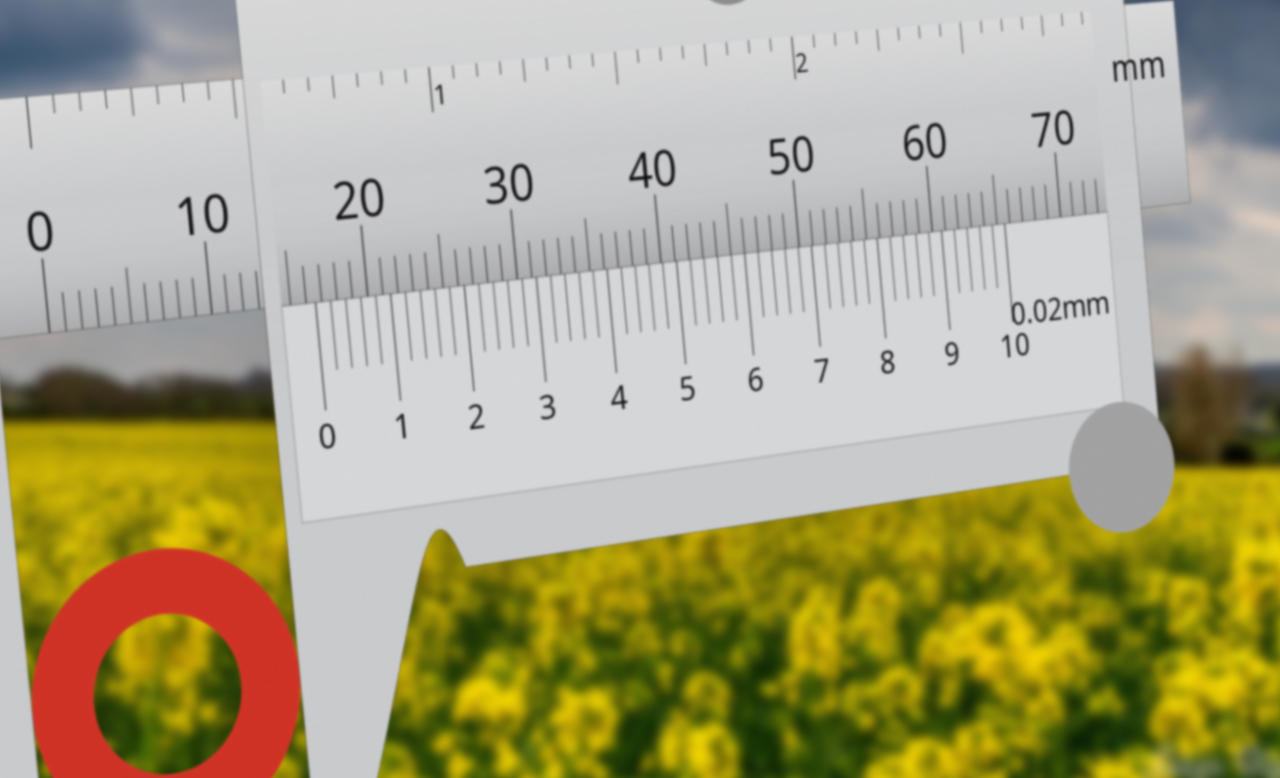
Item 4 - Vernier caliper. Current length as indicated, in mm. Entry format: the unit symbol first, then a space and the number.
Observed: mm 16.6
